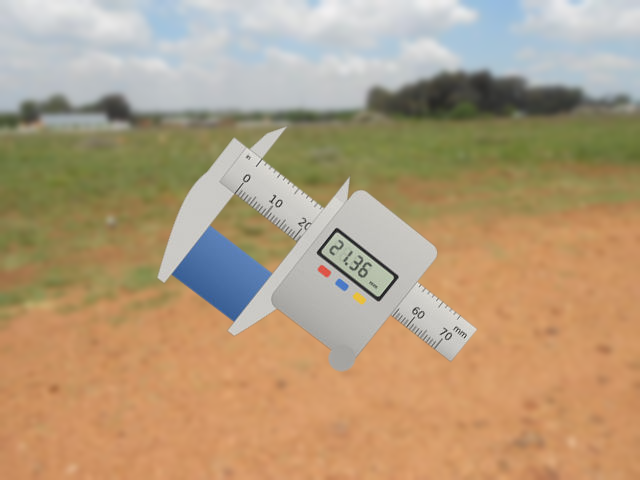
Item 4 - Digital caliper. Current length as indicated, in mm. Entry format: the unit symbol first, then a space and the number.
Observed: mm 21.36
